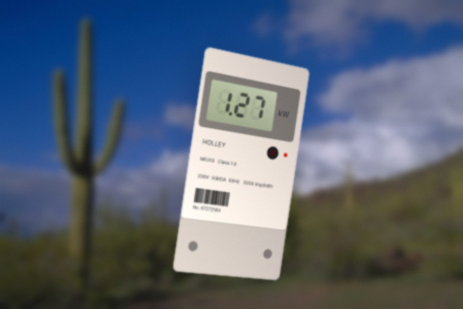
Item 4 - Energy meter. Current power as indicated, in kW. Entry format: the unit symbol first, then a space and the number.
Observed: kW 1.27
